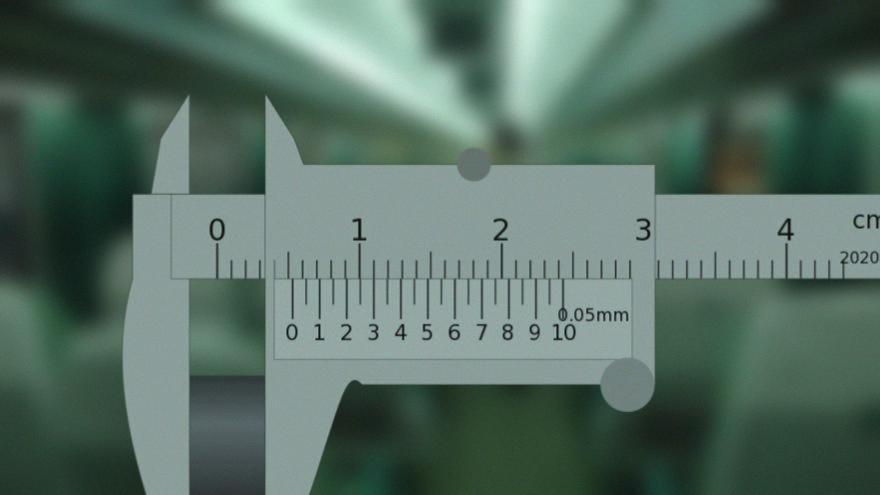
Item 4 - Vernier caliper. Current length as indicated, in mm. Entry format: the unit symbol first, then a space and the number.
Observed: mm 5.3
